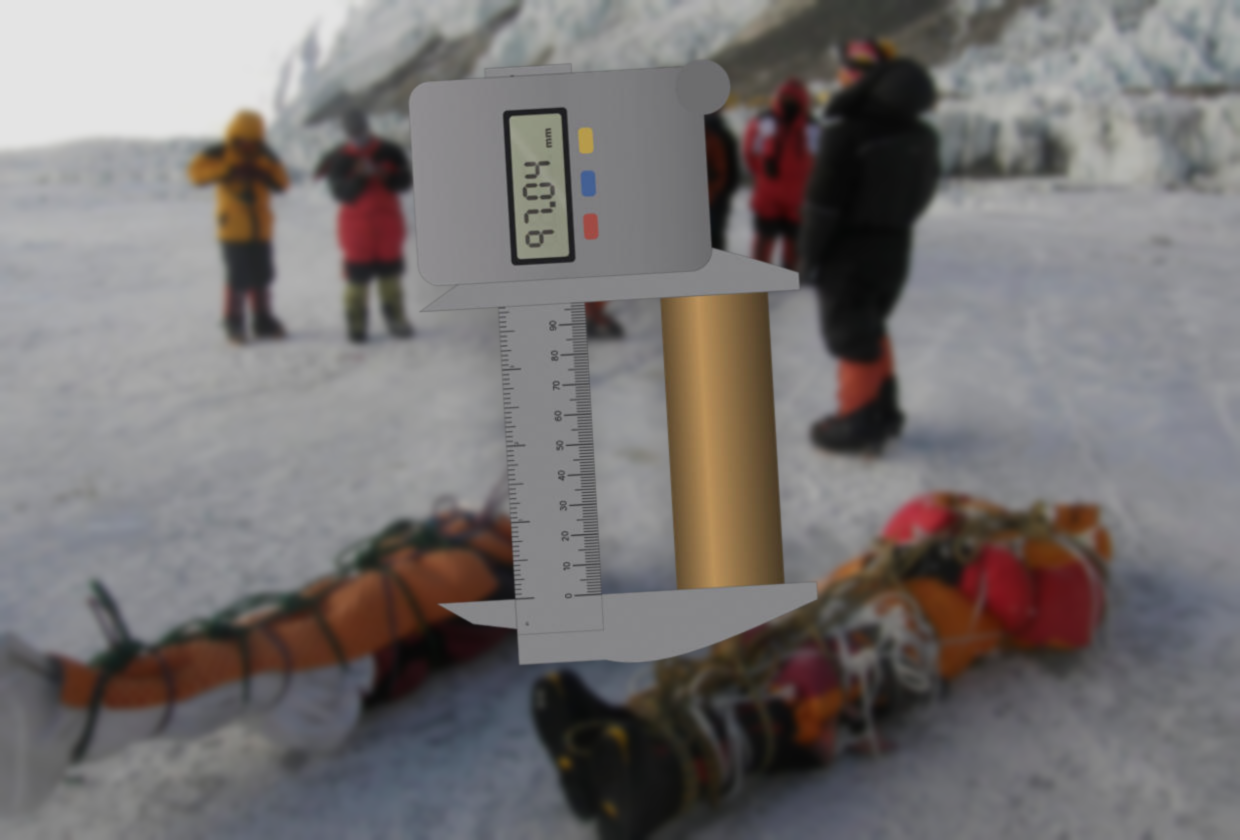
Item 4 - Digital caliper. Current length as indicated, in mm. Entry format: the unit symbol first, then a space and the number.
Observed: mm 97.04
